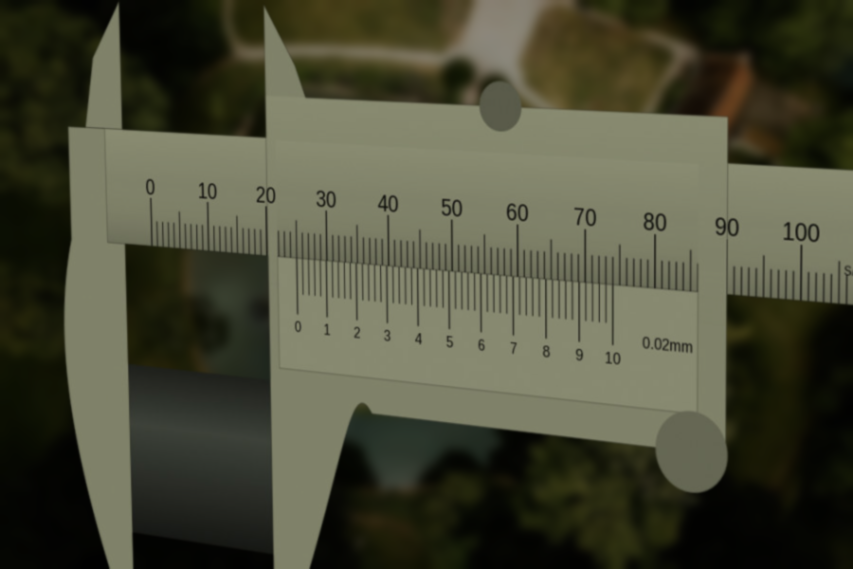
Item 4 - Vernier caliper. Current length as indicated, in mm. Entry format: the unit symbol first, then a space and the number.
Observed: mm 25.0
